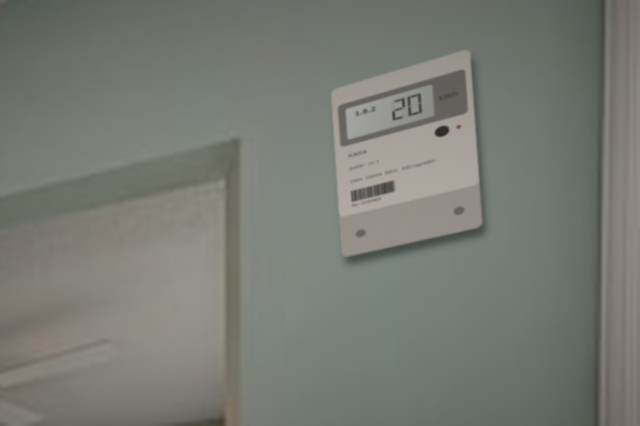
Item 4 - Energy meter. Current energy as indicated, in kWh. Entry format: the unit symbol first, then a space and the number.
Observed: kWh 20
